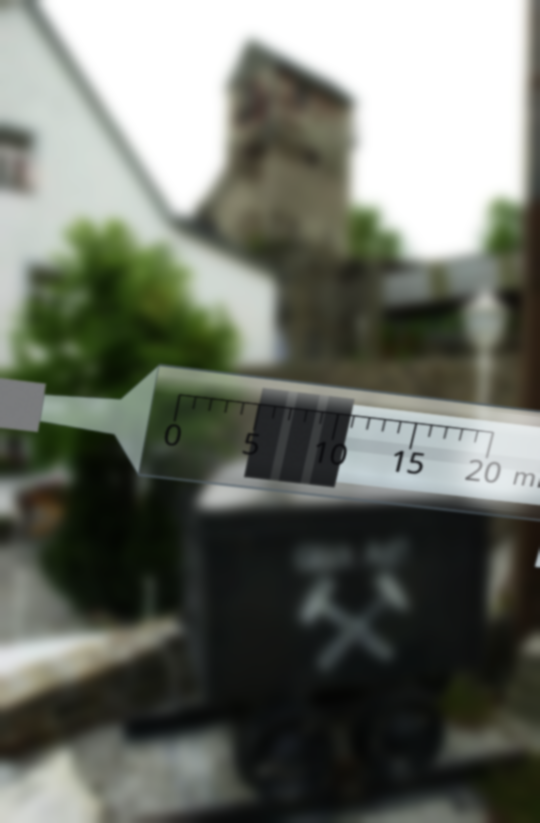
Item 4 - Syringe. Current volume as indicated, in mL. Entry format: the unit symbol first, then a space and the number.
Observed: mL 5
